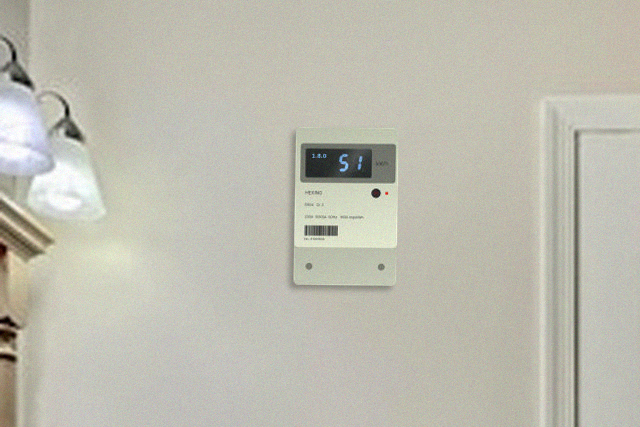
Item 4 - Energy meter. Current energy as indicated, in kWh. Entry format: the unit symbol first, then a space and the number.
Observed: kWh 51
